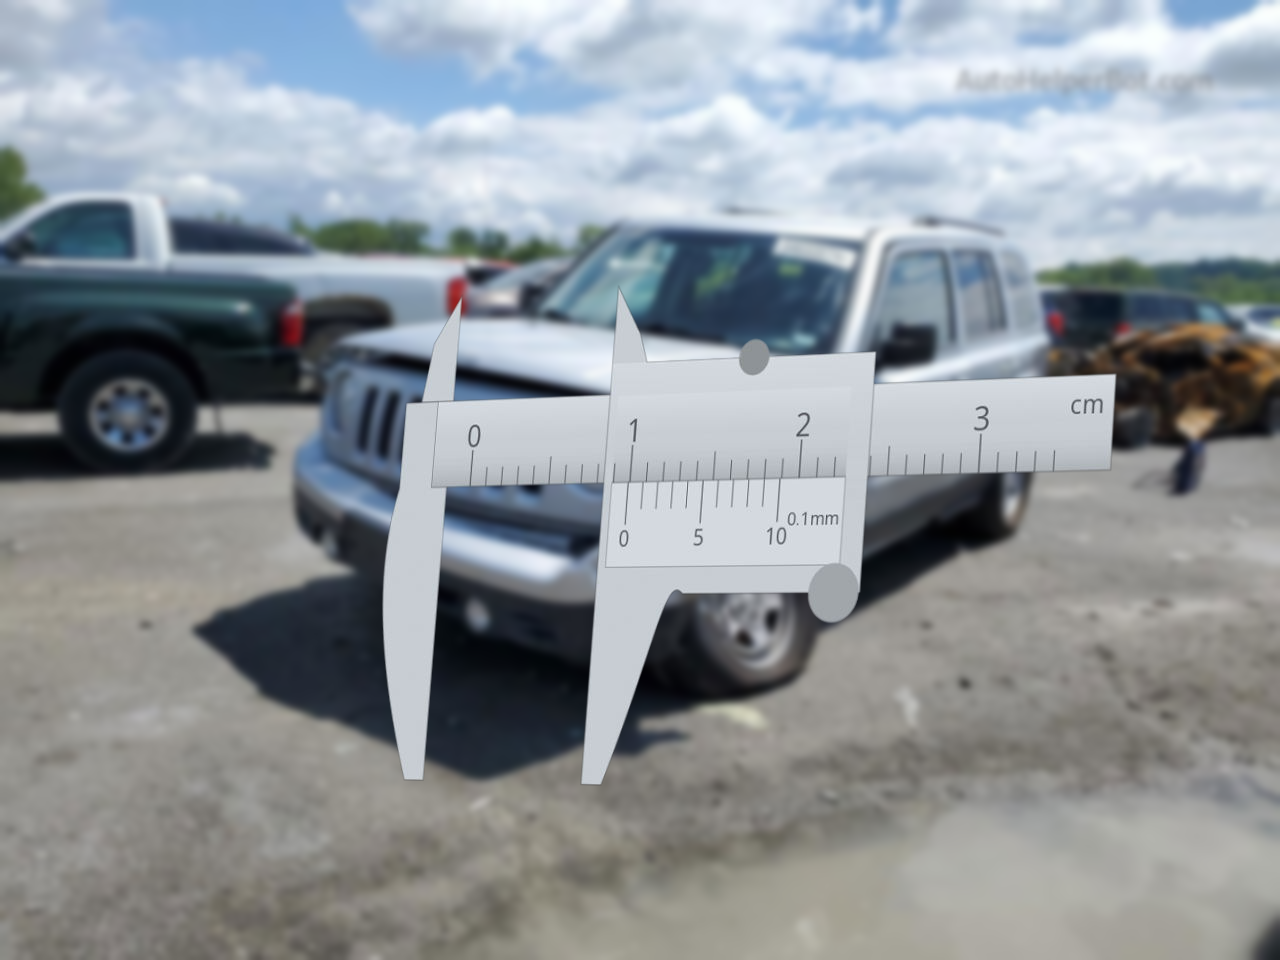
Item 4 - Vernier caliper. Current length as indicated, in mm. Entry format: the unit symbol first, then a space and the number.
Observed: mm 9.9
